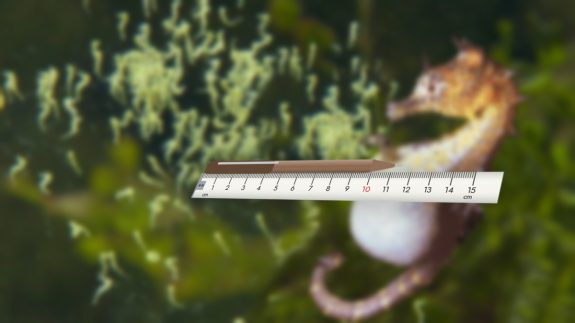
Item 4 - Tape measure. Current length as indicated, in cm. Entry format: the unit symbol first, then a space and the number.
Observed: cm 11.5
